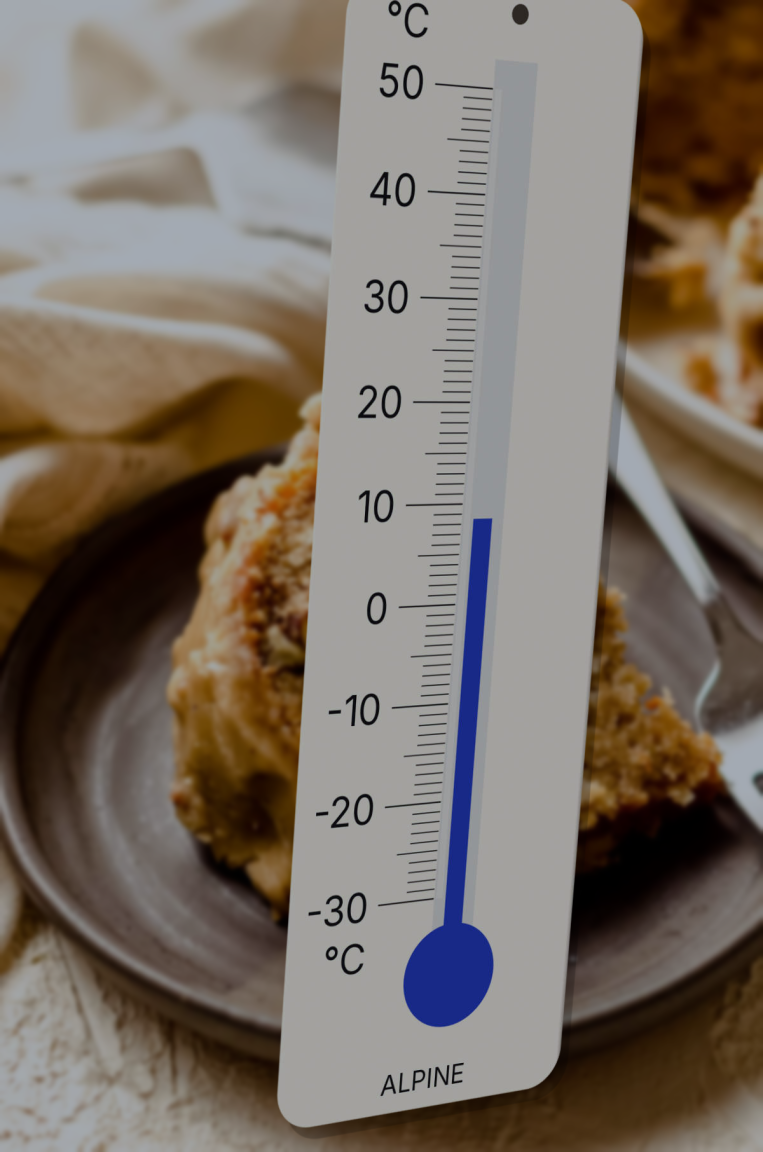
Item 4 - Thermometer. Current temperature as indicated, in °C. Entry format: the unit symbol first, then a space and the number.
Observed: °C 8.5
